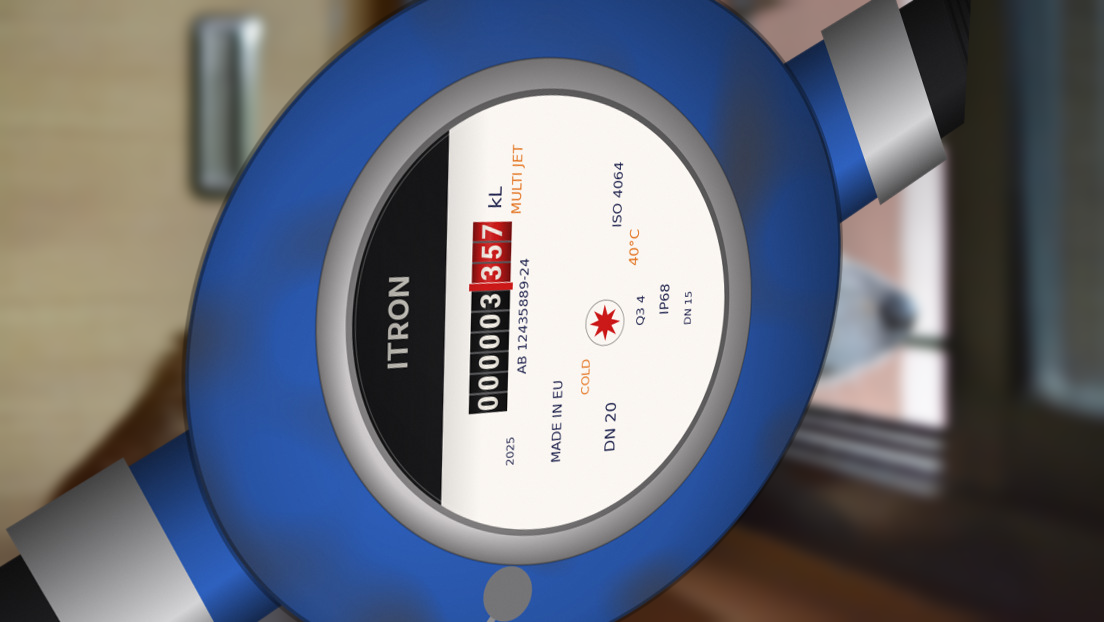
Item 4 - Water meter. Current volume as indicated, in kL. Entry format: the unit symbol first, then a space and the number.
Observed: kL 3.357
